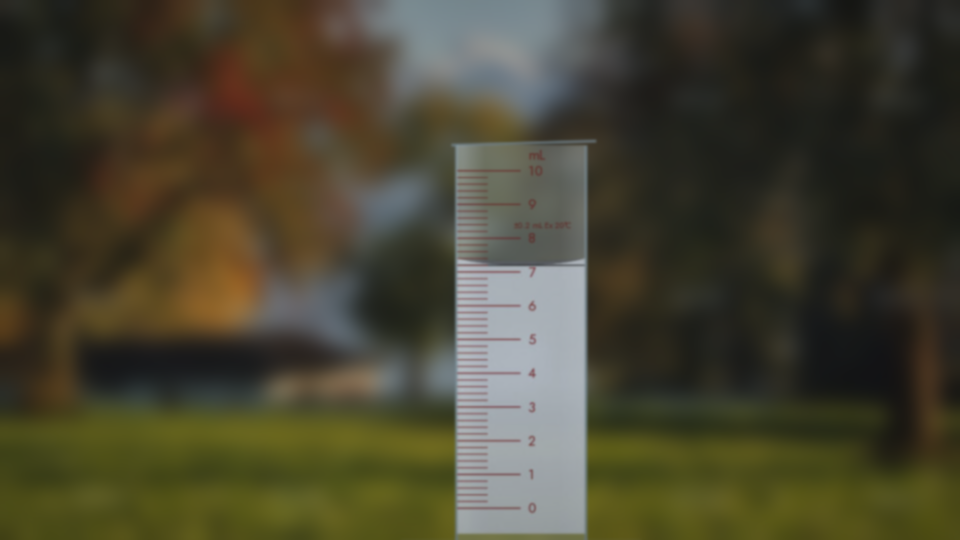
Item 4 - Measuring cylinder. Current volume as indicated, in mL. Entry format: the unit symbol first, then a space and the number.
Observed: mL 7.2
